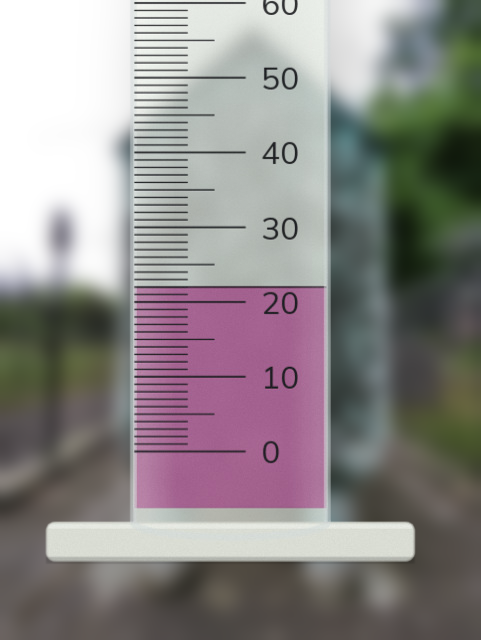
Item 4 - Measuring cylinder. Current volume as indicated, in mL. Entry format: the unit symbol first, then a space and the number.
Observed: mL 22
